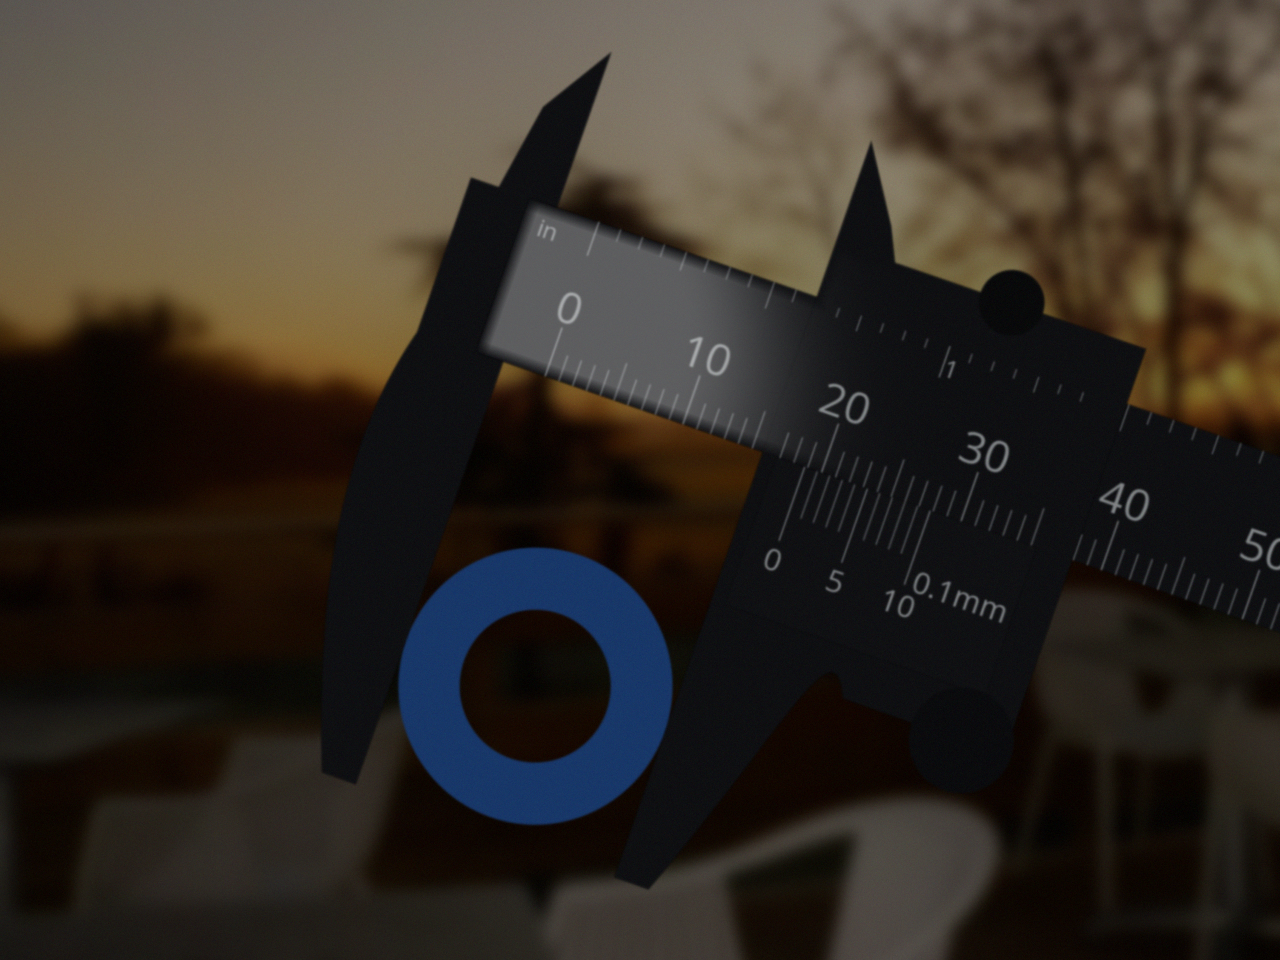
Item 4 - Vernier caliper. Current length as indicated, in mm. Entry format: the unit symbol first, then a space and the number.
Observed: mm 18.8
